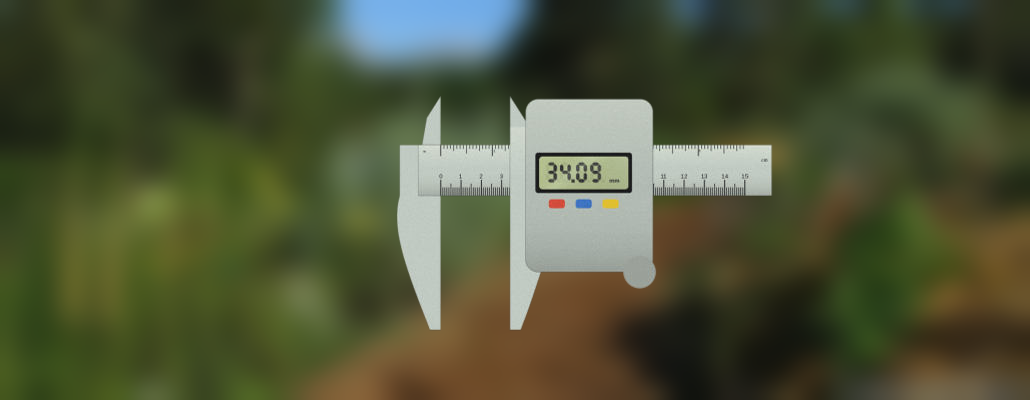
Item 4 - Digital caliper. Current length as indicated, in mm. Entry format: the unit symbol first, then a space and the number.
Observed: mm 34.09
